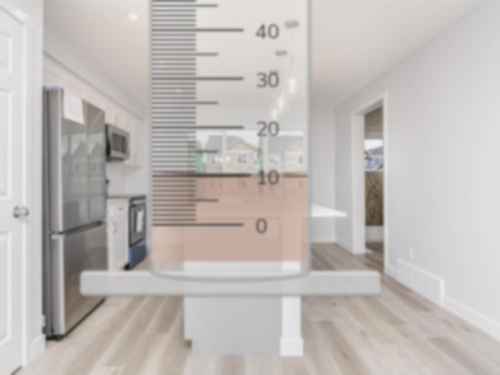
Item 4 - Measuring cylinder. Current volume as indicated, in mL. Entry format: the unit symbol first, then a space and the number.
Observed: mL 10
